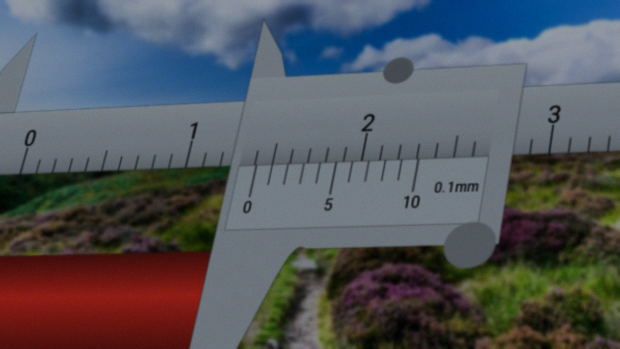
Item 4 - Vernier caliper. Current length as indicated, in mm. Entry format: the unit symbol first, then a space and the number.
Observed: mm 14.1
